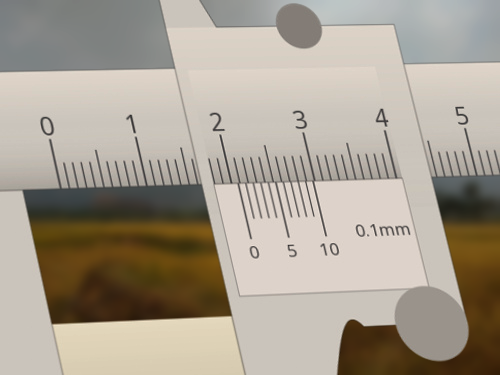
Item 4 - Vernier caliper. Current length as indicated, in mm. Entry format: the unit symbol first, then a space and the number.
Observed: mm 20.8
